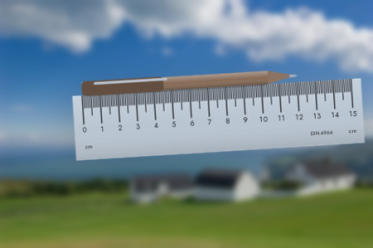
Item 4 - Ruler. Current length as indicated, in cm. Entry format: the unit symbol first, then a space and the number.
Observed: cm 12
